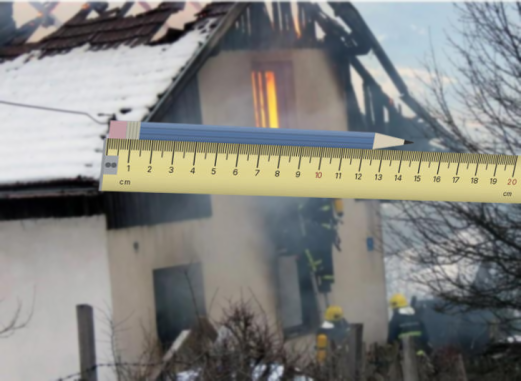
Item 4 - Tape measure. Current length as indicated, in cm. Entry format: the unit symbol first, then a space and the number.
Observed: cm 14.5
